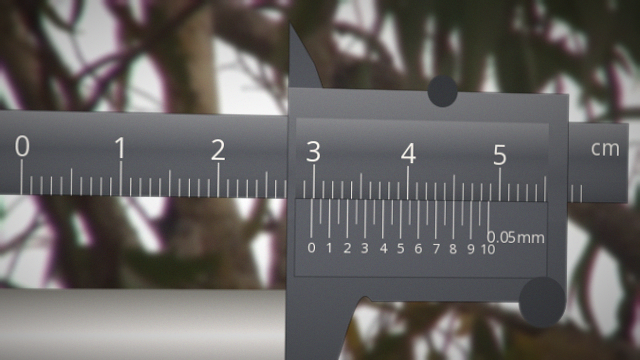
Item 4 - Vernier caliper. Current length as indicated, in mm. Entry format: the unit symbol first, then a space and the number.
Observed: mm 29.8
